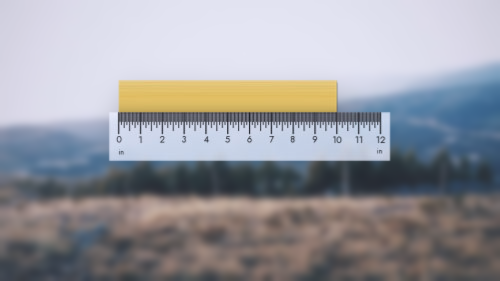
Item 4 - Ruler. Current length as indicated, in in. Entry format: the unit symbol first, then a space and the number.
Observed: in 10
